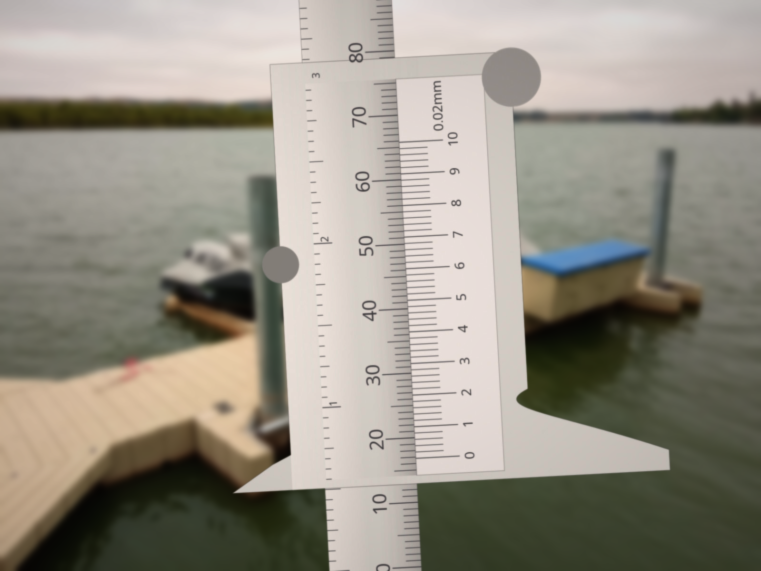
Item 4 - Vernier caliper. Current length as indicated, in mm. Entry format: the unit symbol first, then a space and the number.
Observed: mm 16.8
